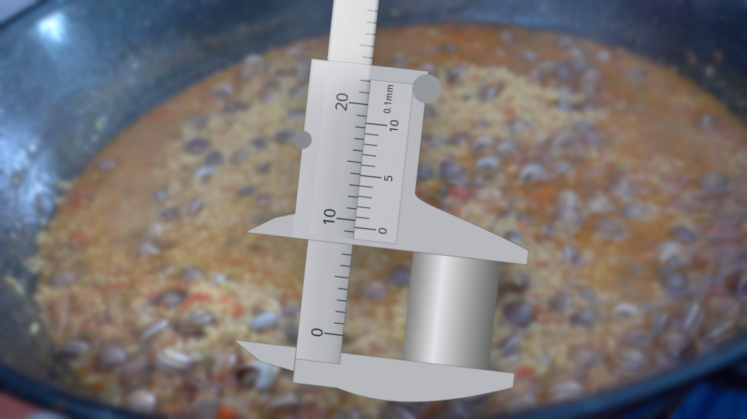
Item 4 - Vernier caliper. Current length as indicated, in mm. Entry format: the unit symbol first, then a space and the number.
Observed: mm 9.4
